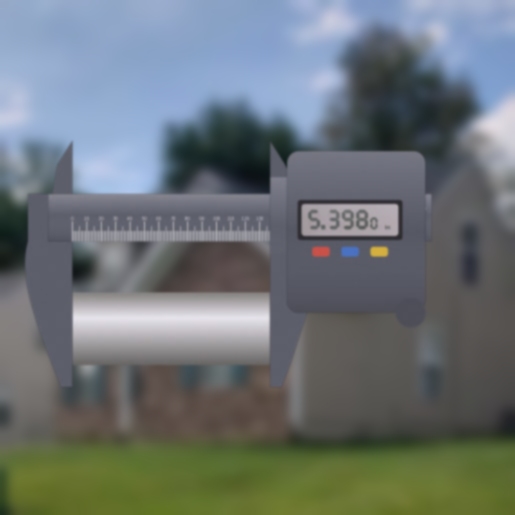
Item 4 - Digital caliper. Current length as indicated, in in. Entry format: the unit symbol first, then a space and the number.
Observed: in 5.3980
